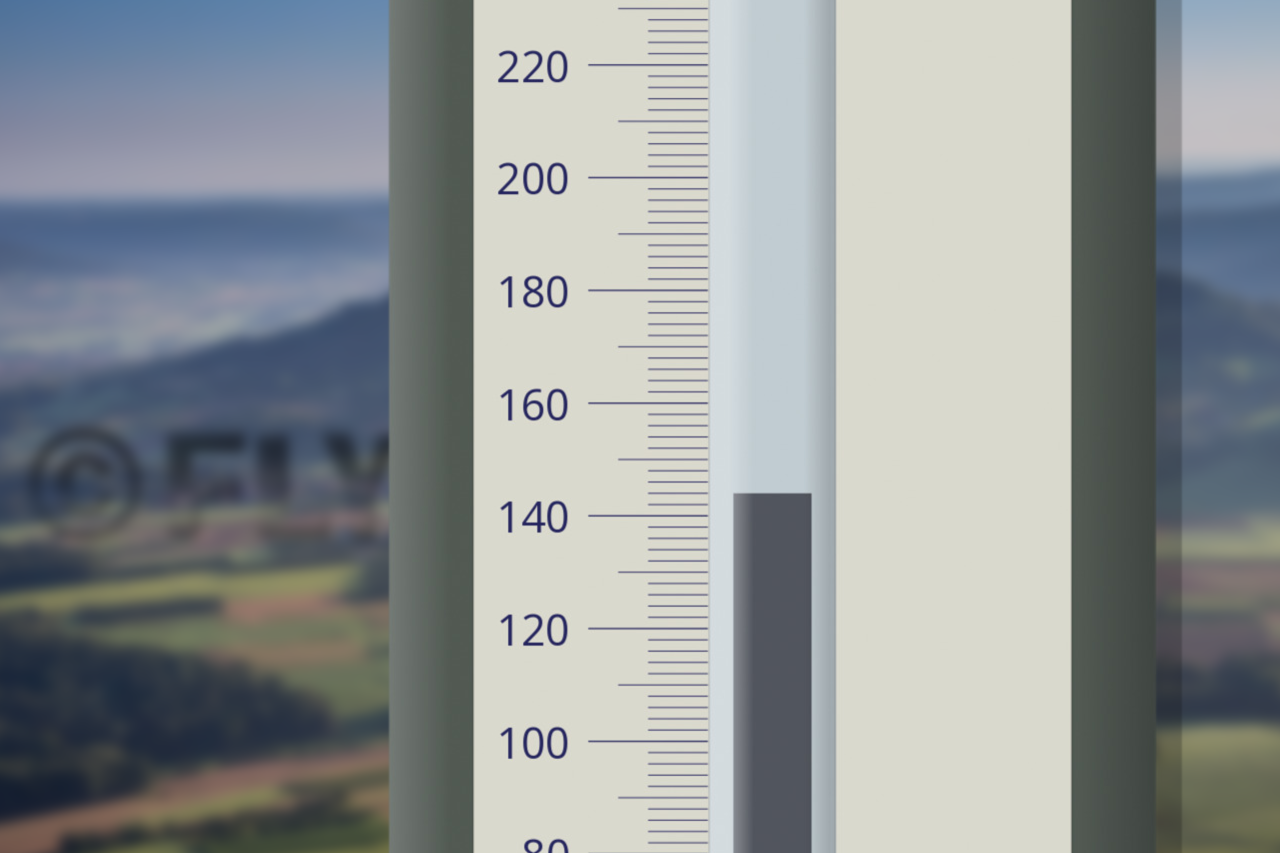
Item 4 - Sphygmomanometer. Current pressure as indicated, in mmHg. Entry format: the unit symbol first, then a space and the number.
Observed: mmHg 144
